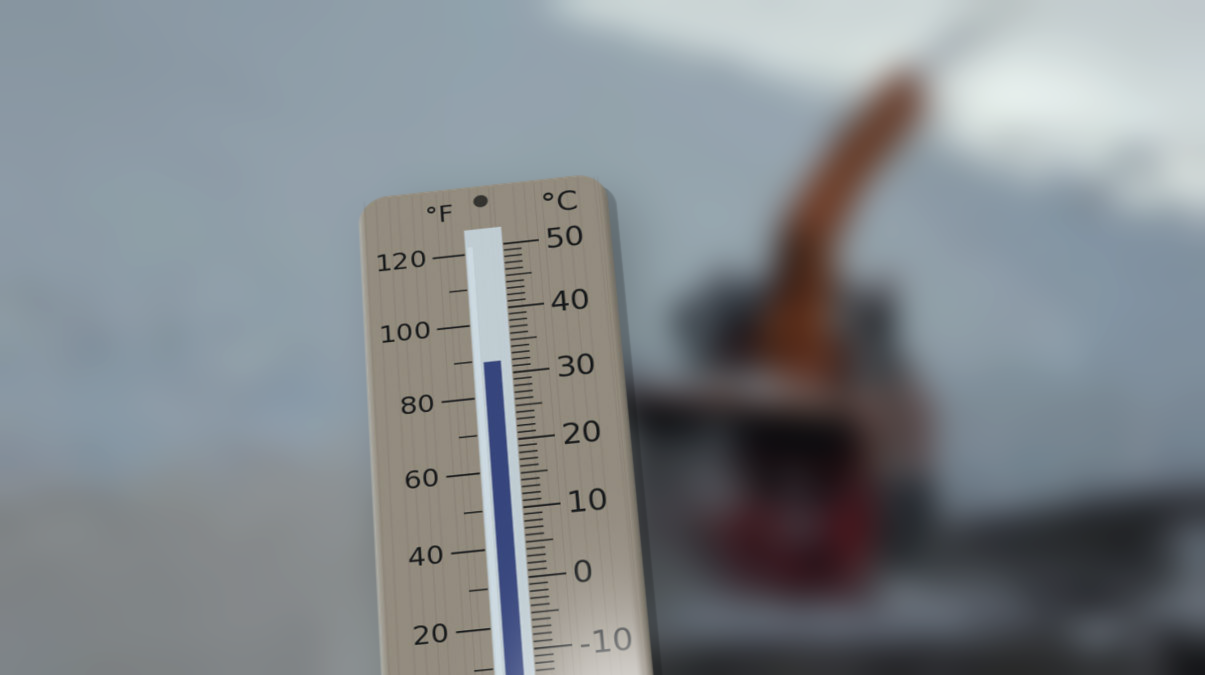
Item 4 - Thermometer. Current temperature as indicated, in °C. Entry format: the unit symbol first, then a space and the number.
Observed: °C 32
